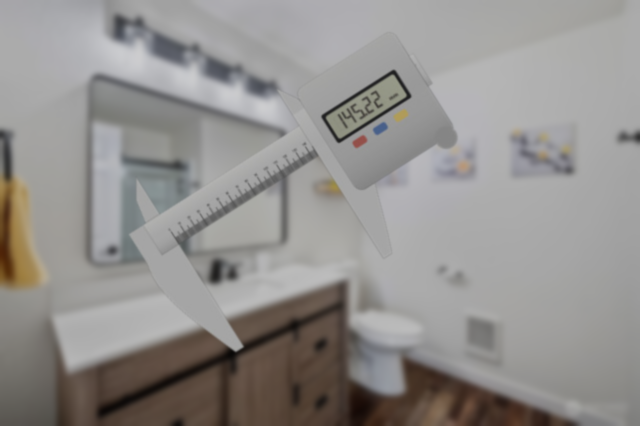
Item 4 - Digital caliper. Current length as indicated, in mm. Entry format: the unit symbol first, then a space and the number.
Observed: mm 145.22
